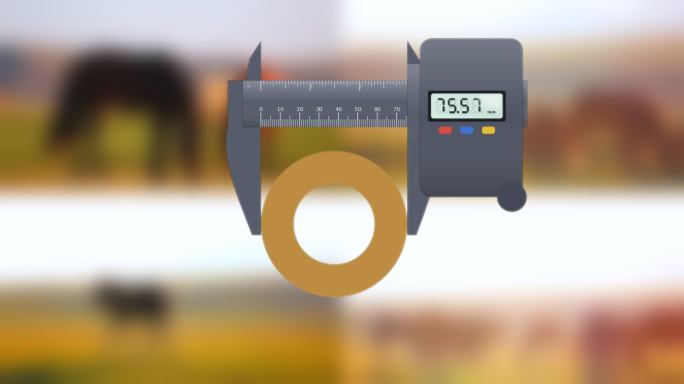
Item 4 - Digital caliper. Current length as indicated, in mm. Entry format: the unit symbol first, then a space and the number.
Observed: mm 75.57
